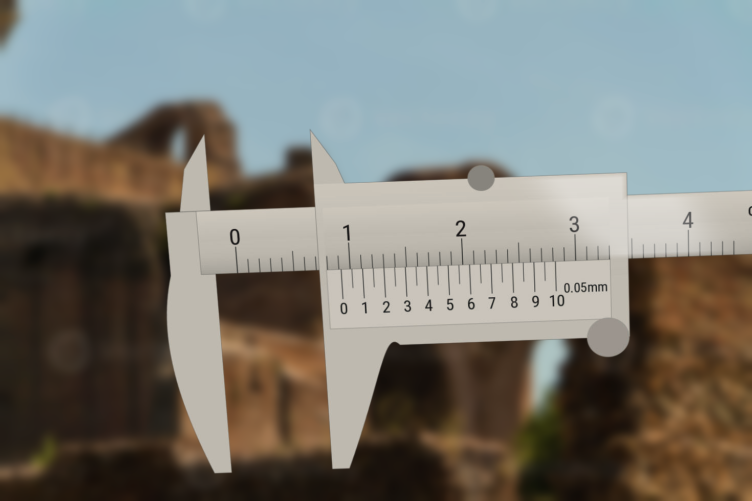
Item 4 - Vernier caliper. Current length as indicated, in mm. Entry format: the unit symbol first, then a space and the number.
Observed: mm 9.2
